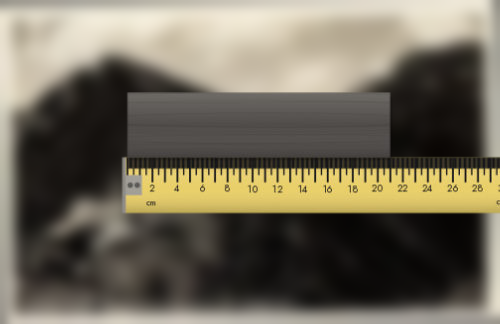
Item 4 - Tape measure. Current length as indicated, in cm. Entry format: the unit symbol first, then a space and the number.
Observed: cm 21
